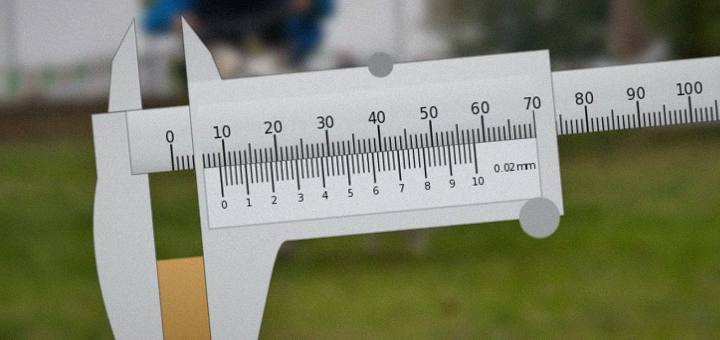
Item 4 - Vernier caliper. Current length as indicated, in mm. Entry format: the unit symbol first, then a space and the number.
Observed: mm 9.0
